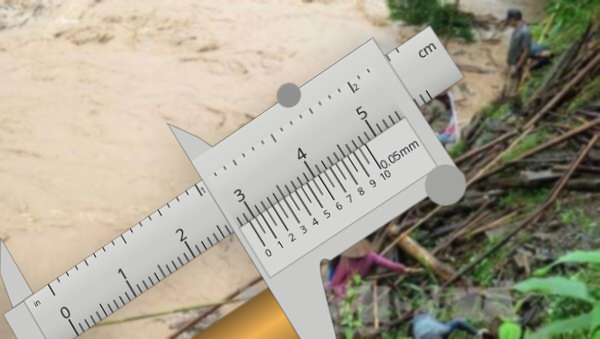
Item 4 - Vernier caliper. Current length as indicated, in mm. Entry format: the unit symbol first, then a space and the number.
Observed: mm 29.2
